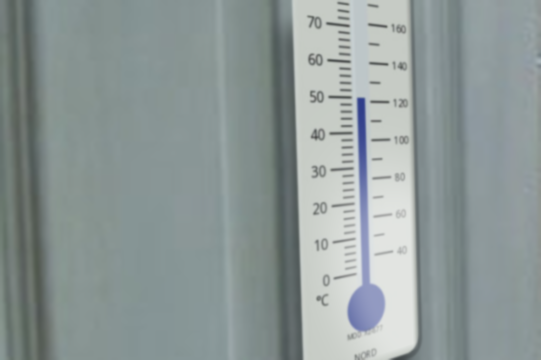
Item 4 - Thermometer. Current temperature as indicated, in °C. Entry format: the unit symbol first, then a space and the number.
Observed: °C 50
